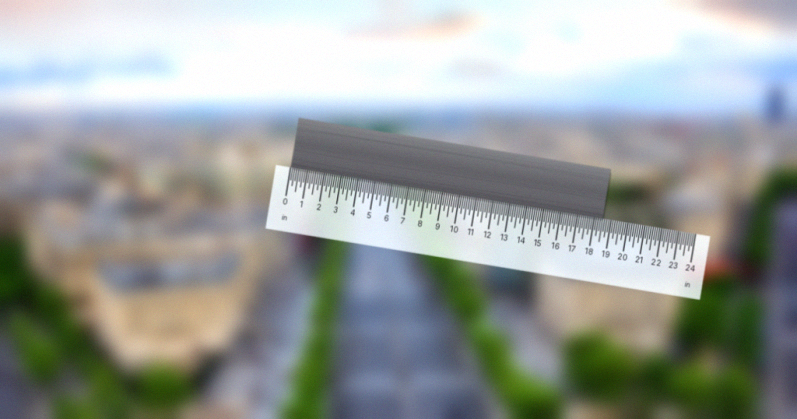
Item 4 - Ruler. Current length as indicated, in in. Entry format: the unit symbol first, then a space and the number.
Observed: in 18.5
